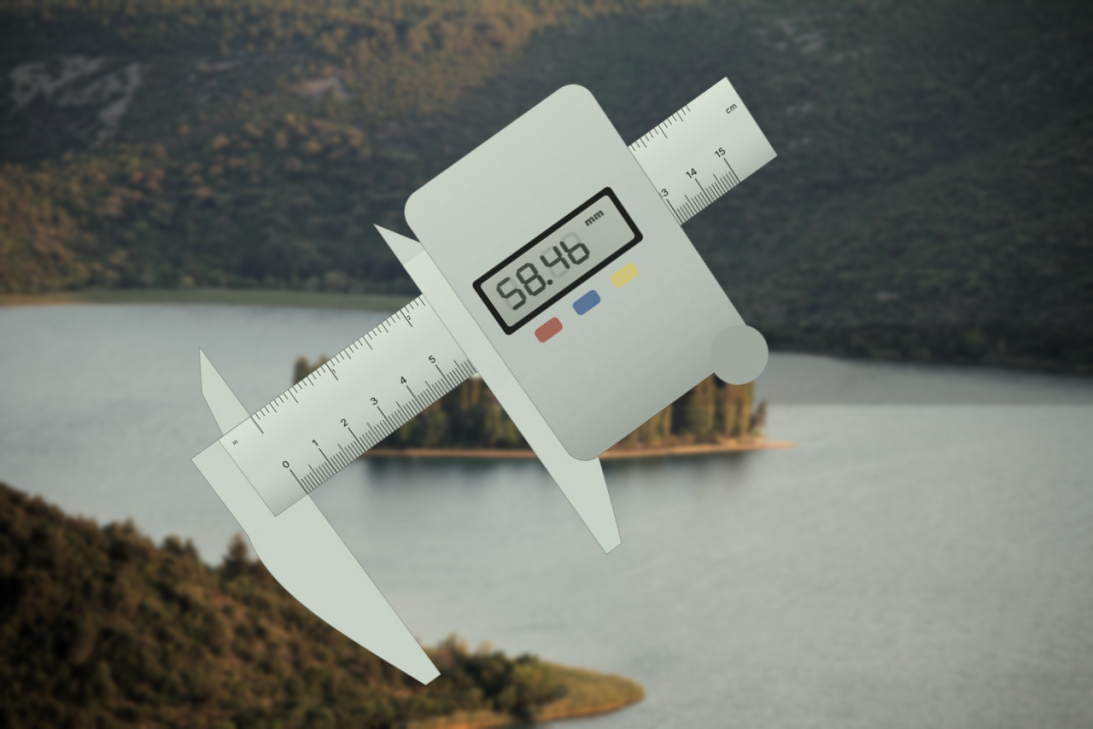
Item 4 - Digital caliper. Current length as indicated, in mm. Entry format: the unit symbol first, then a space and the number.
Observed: mm 58.46
